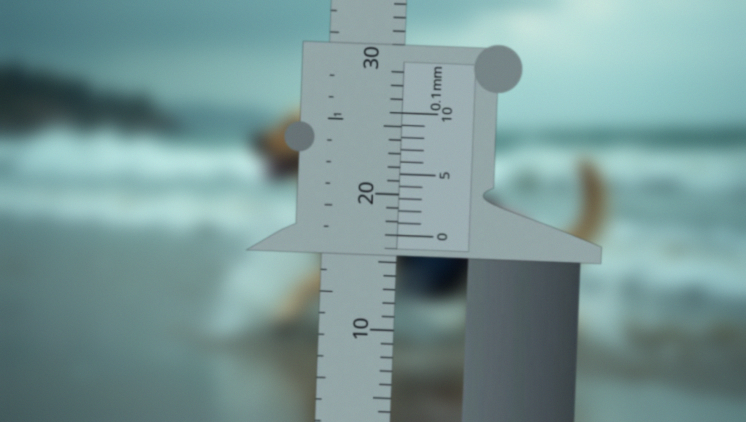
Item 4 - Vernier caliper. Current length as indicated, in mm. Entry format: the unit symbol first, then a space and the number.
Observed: mm 17.0
